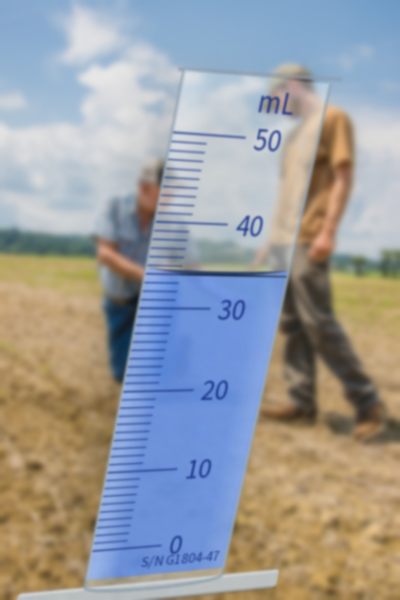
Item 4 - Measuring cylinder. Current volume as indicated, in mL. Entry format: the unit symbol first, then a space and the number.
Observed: mL 34
